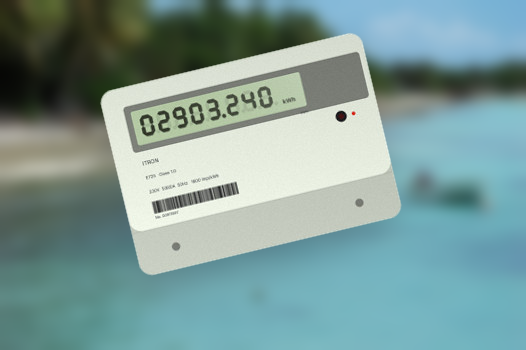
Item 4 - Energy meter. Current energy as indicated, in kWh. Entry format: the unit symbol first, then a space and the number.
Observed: kWh 2903.240
